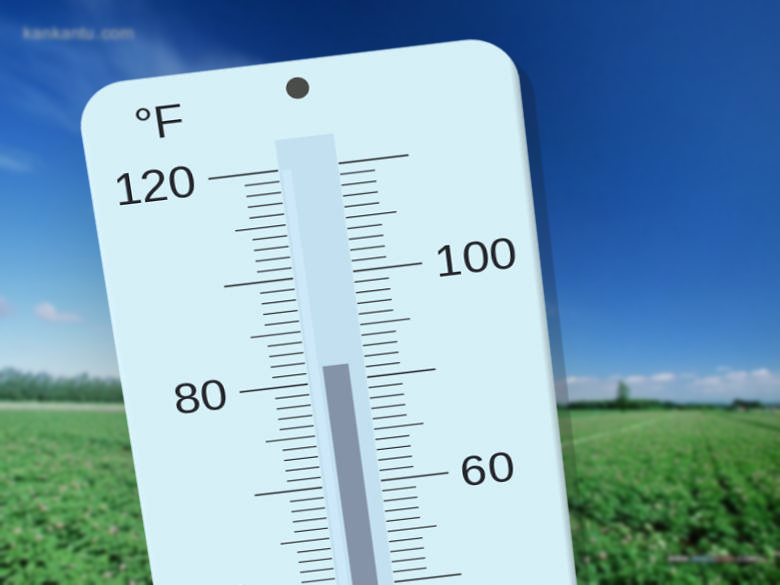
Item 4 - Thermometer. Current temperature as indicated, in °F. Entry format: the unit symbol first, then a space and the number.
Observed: °F 83
